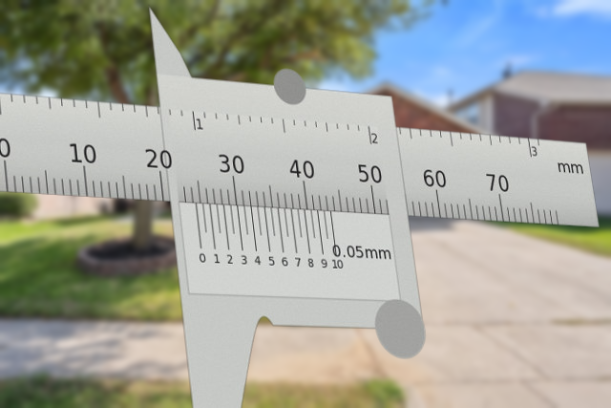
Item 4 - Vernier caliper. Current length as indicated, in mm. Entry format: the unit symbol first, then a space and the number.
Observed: mm 24.4
